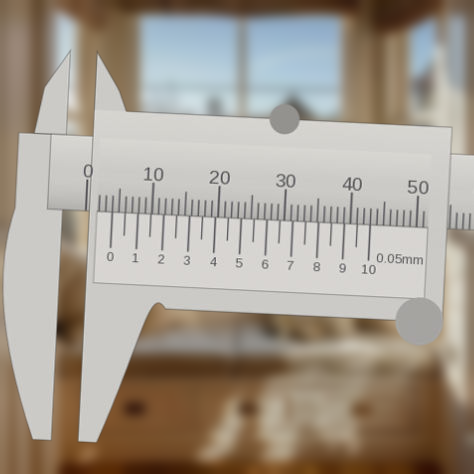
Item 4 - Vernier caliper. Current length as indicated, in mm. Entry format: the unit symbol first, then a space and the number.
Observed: mm 4.0
